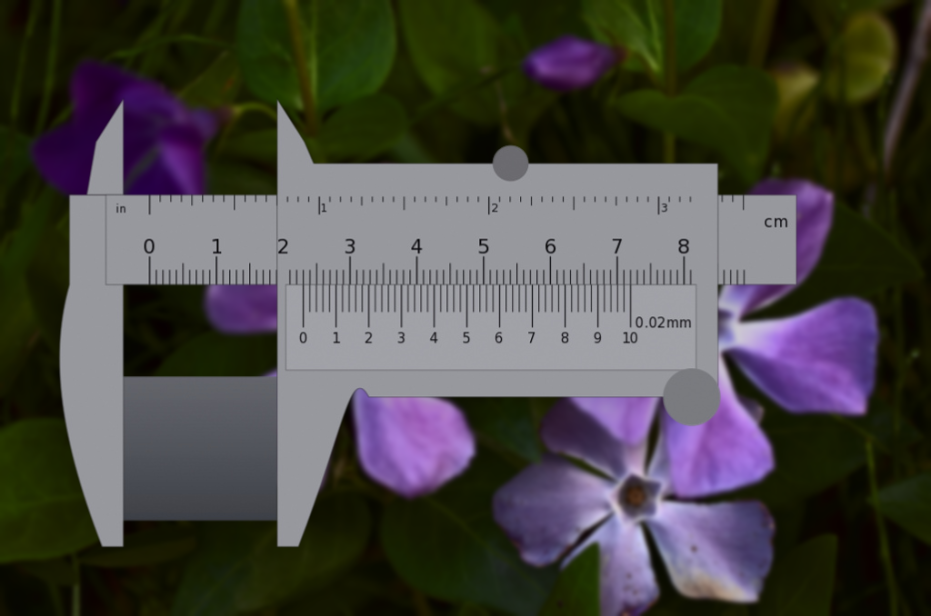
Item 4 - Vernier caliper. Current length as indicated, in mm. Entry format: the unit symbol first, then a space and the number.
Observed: mm 23.0
